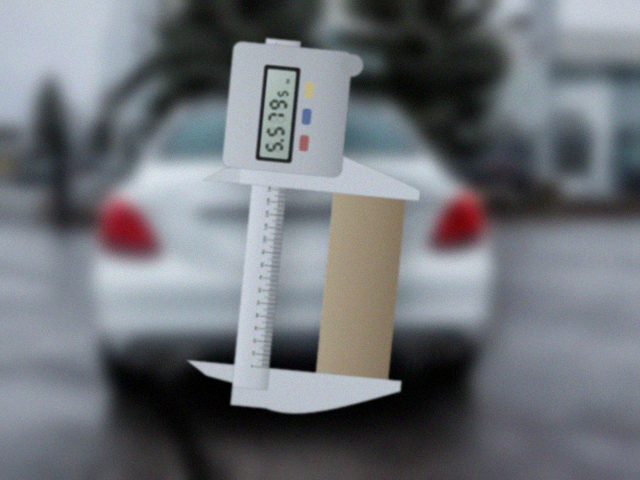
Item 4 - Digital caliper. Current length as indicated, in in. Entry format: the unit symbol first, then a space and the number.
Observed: in 5.5795
